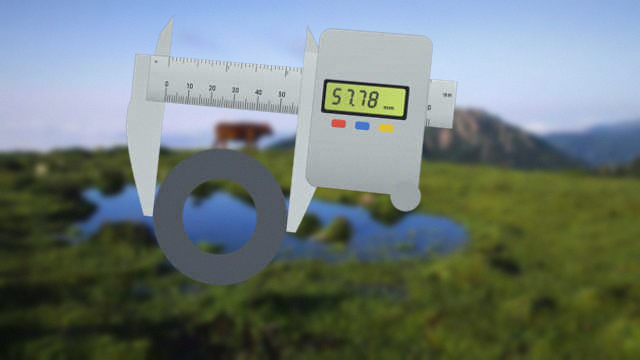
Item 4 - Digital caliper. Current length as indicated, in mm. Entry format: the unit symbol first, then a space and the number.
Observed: mm 57.78
